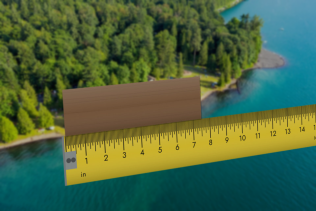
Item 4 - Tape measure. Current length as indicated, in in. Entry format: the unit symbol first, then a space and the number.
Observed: in 7.5
